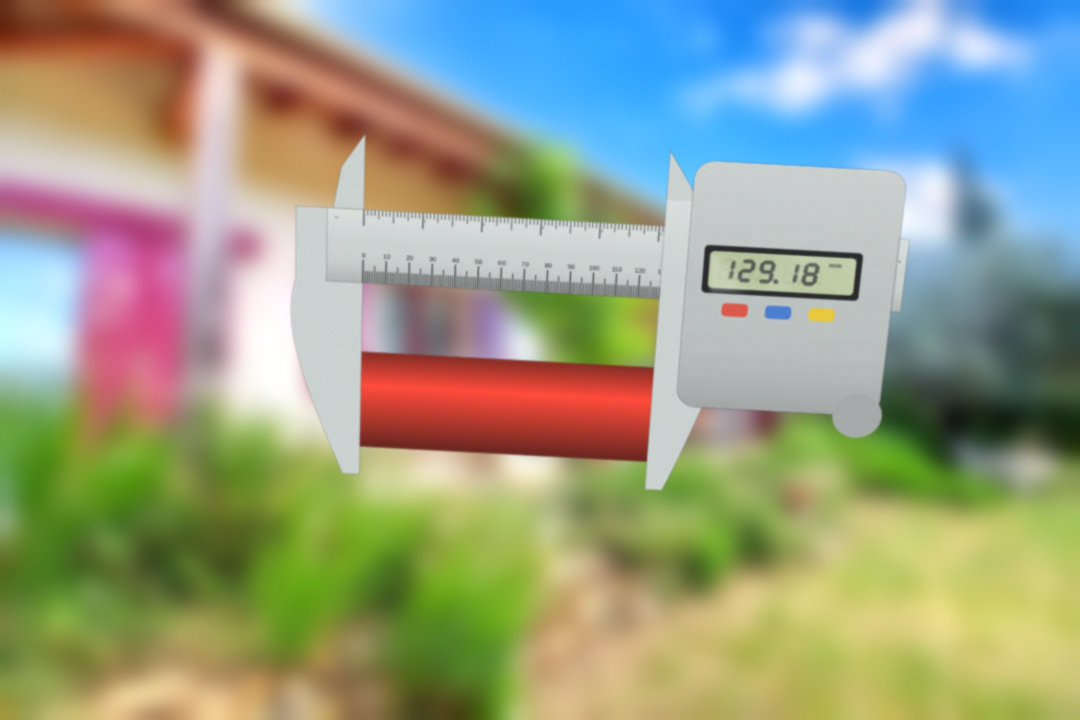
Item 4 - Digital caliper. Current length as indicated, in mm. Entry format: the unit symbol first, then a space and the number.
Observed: mm 129.18
